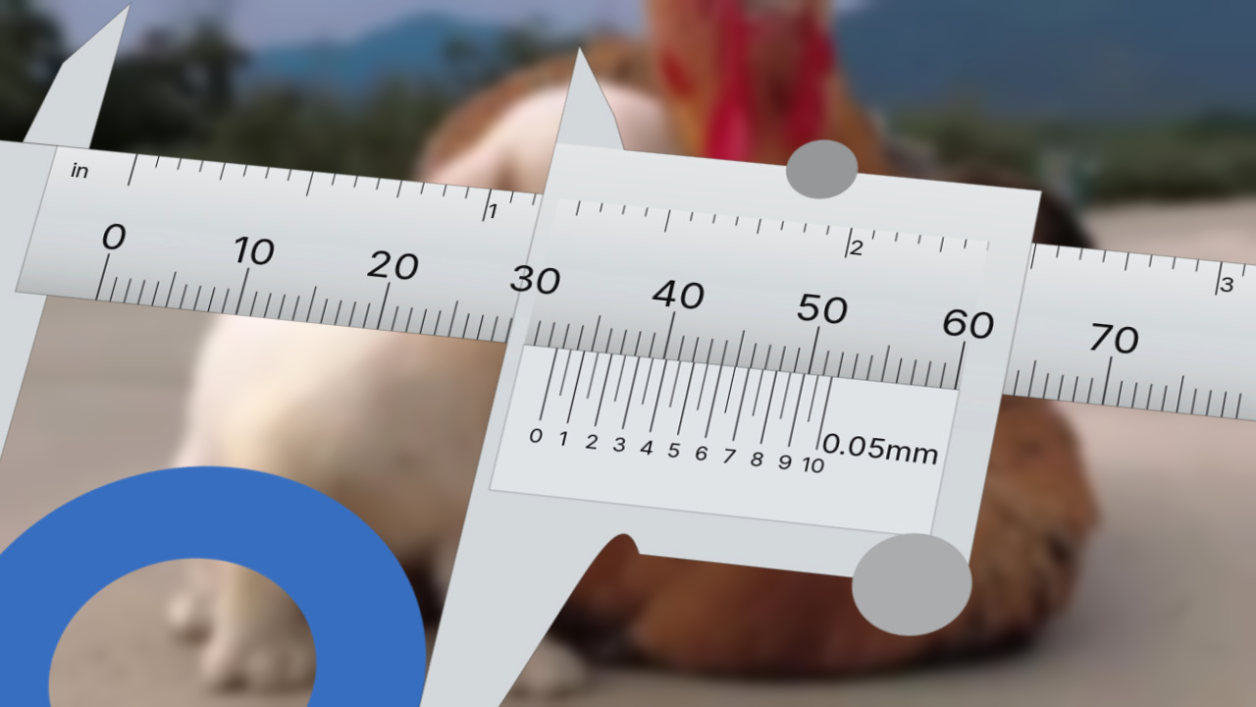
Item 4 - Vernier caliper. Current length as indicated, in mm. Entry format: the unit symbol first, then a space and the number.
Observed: mm 32.6
